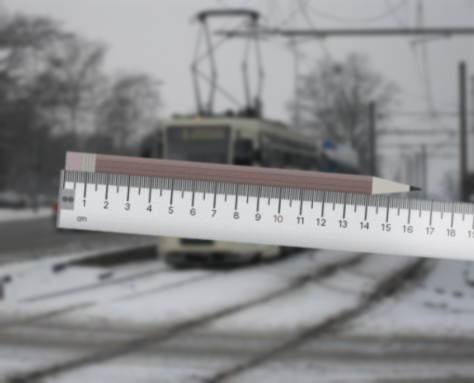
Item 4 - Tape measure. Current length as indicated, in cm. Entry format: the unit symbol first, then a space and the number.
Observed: cm 16.5
